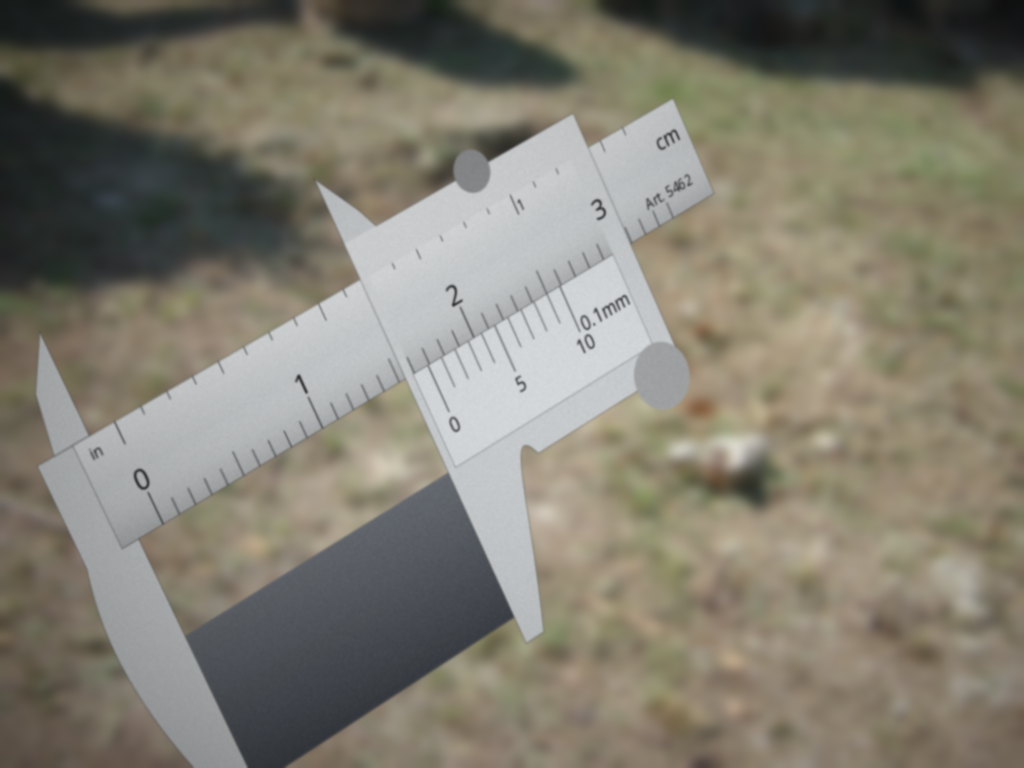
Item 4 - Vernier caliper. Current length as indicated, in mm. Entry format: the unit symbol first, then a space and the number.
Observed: mm 16.9
